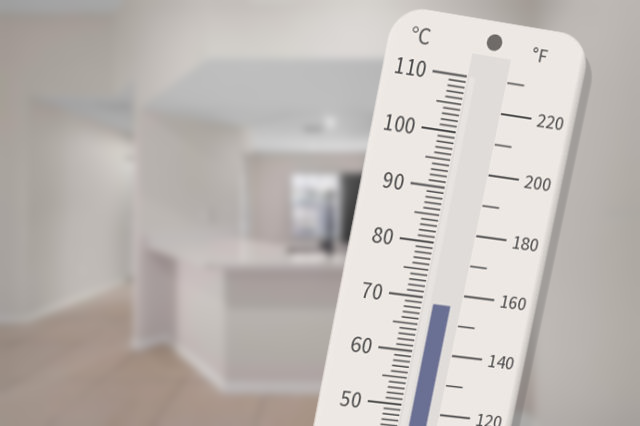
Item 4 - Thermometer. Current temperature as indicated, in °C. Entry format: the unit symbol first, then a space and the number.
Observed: °C 69
